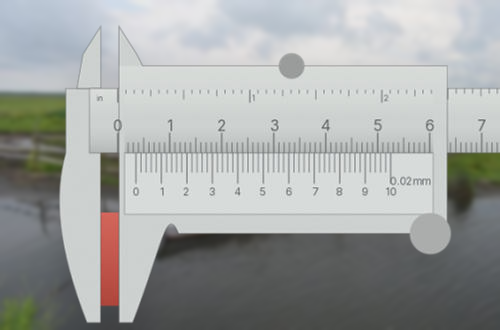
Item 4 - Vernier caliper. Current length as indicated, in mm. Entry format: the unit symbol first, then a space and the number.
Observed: mm 3.5
